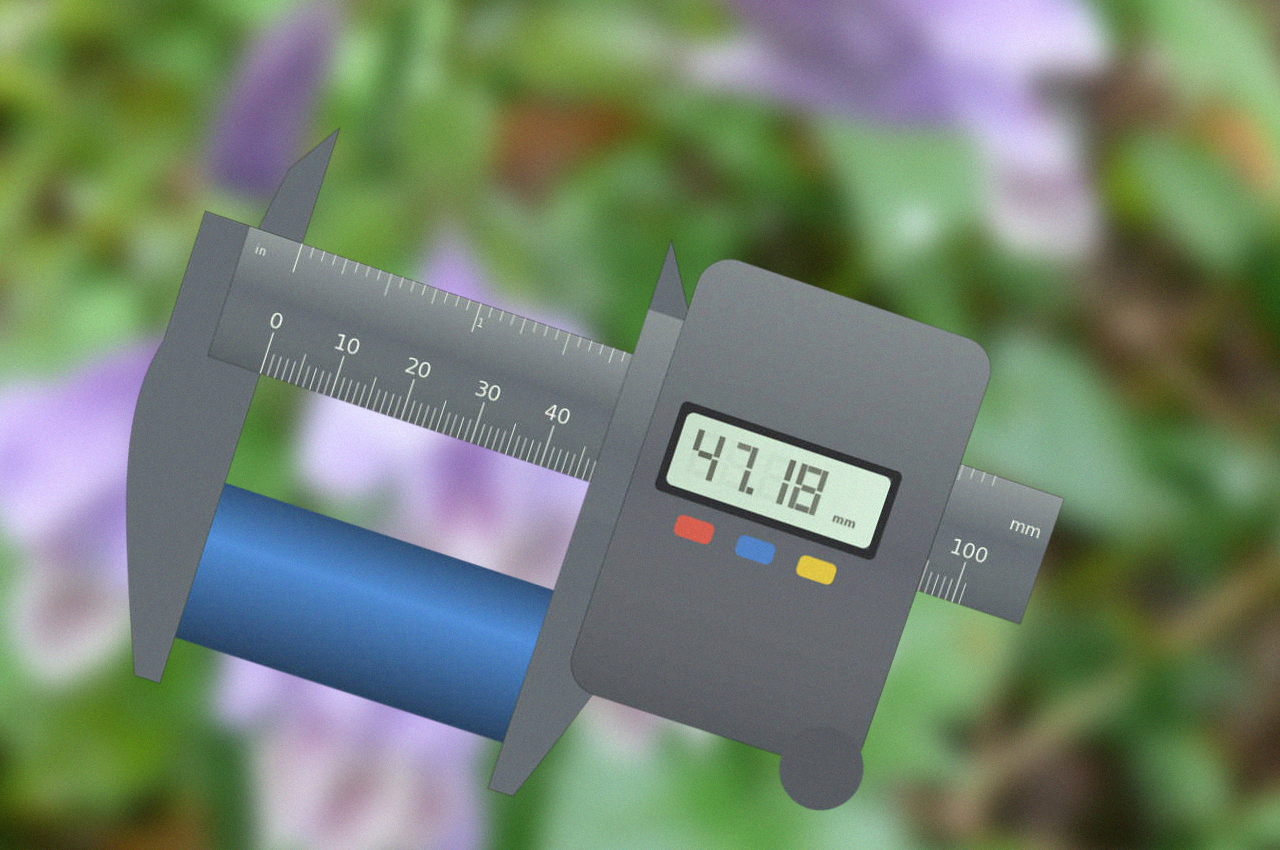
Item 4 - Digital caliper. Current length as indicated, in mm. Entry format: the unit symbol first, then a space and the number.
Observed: mm 47.18
